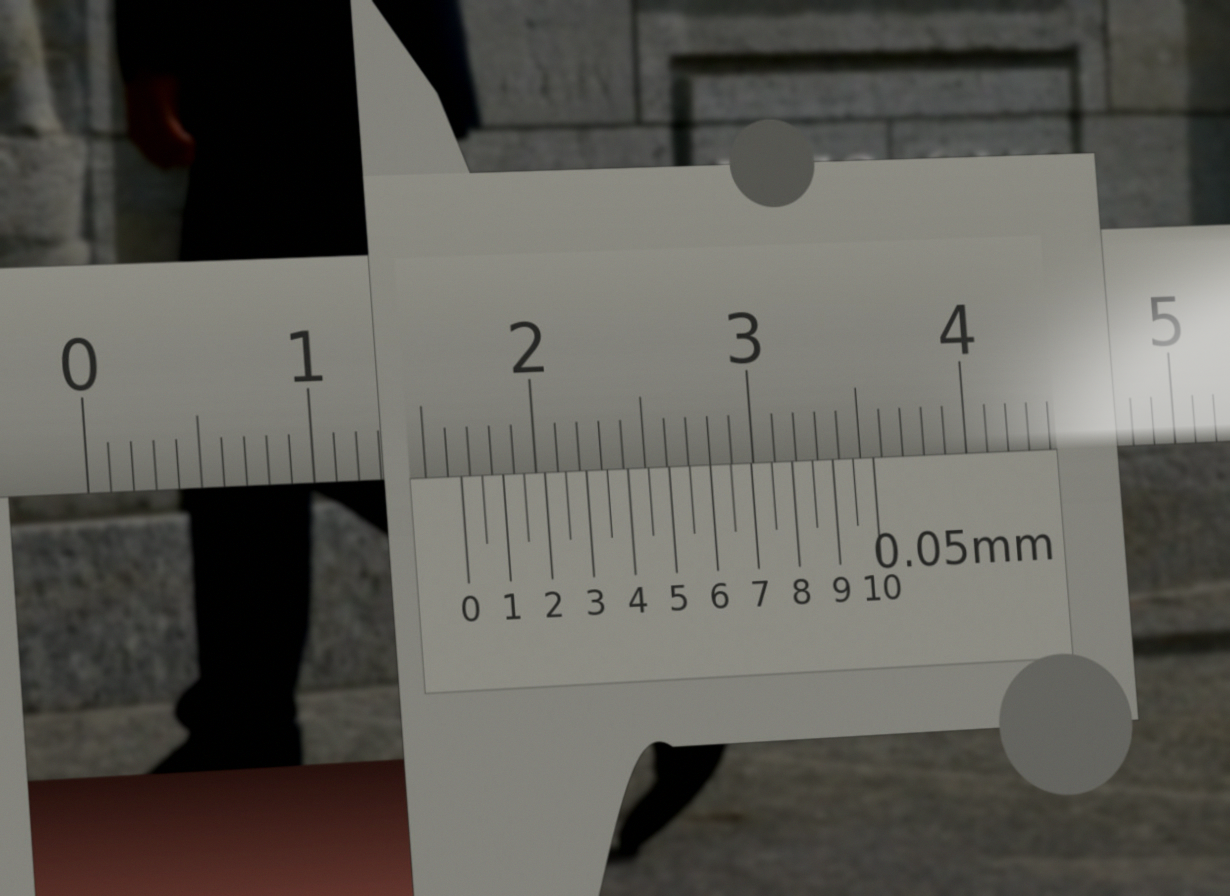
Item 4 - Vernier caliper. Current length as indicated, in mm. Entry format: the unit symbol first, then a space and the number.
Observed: mm 16.6
